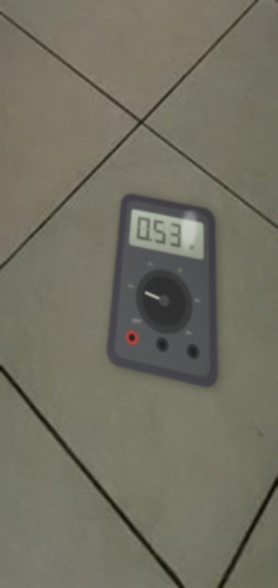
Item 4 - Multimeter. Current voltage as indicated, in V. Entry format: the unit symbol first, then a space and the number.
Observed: V 0.53
